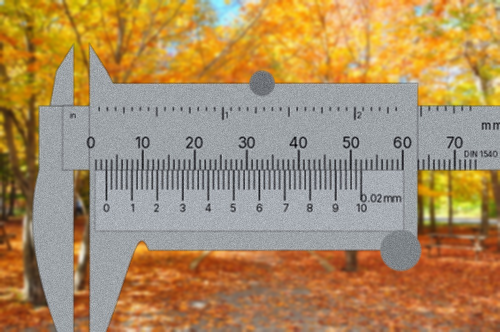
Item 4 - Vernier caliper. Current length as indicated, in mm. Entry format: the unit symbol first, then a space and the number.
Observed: mm 3.0
